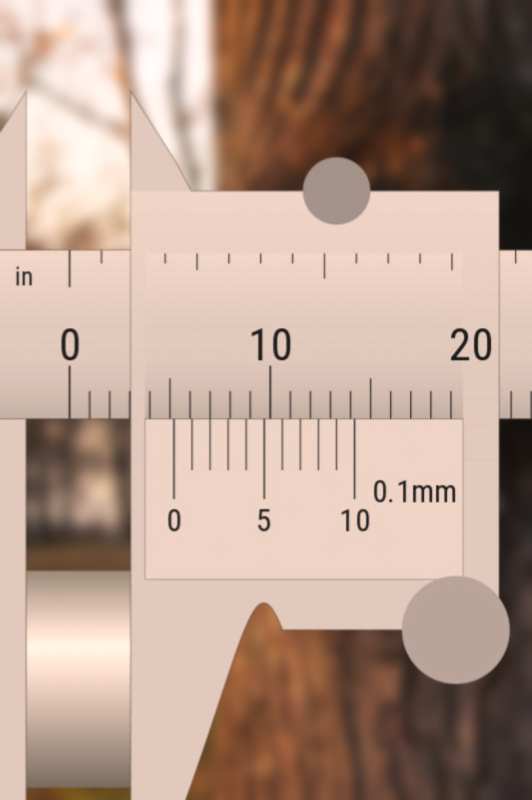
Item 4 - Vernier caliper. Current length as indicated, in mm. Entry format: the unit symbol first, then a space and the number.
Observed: mm 5.2
